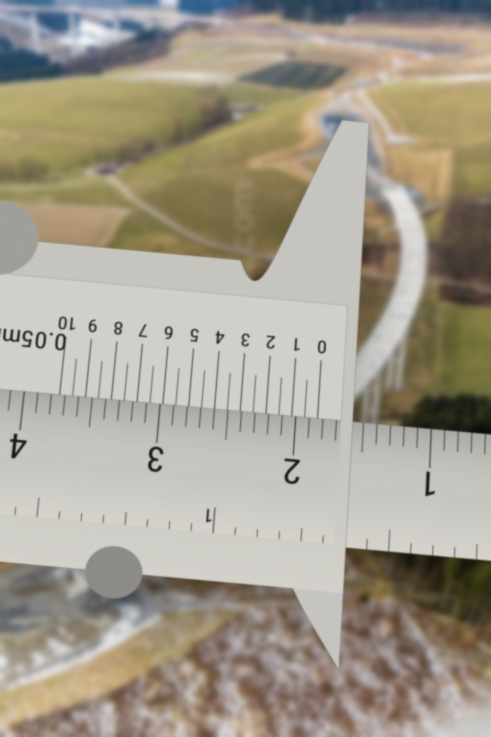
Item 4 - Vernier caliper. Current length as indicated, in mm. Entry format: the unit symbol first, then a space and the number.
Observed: mm 18.4
